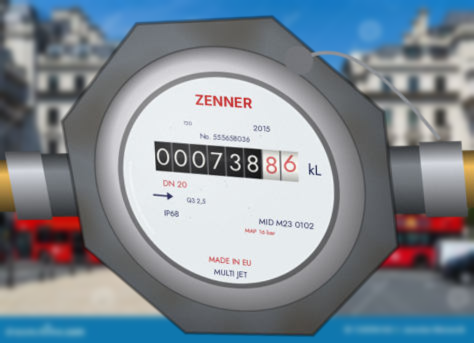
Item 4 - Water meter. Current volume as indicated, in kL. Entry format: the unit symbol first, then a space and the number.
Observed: kL 738.86
